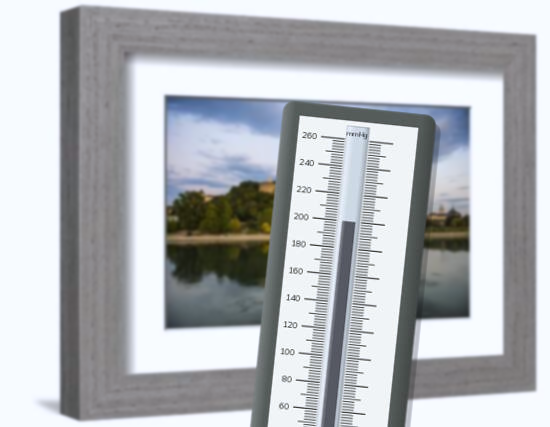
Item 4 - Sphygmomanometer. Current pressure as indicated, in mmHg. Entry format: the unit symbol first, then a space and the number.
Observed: mmHg 200
